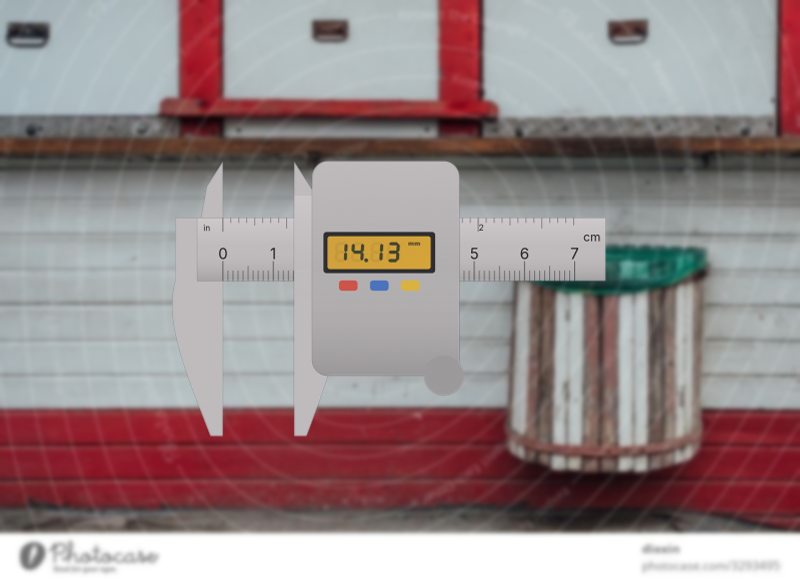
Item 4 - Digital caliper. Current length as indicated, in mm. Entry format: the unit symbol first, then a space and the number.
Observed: mm 14.13
